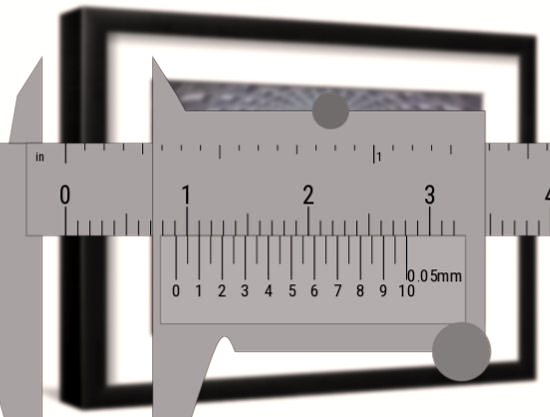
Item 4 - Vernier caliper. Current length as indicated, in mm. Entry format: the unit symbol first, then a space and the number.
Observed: mm 9.1
